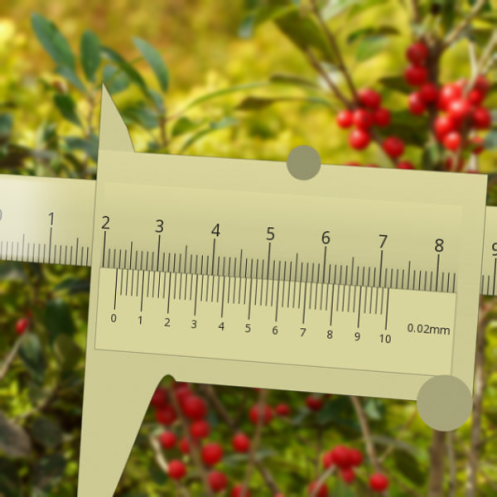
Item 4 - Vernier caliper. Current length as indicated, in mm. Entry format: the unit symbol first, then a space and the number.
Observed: mm 22.6
